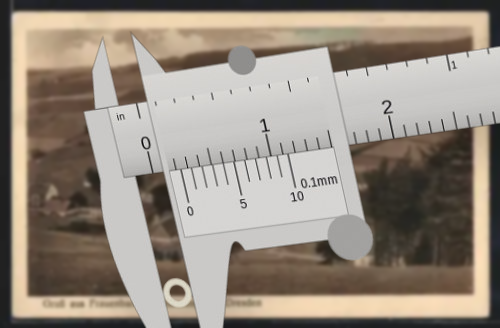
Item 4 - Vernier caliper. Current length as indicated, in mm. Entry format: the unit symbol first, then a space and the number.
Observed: mm 2.4
